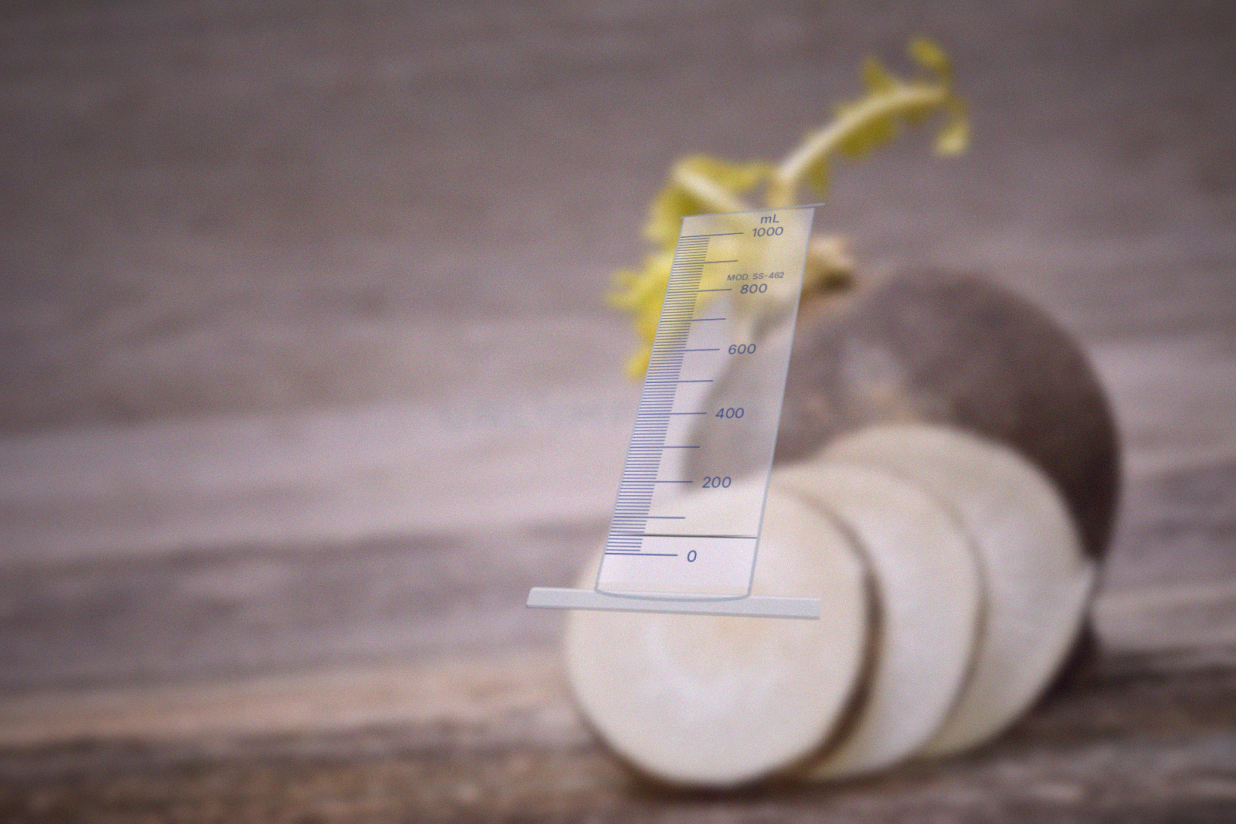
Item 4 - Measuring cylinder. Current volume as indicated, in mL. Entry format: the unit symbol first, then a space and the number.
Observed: mL 50
